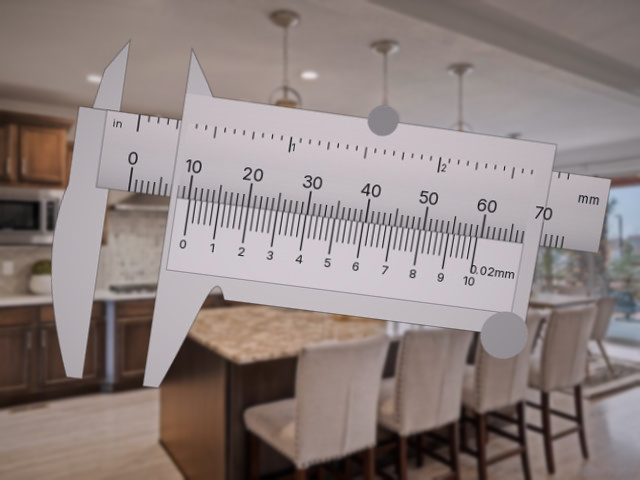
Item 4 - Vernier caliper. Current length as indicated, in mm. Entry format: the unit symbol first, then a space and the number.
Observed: mm 10.2
